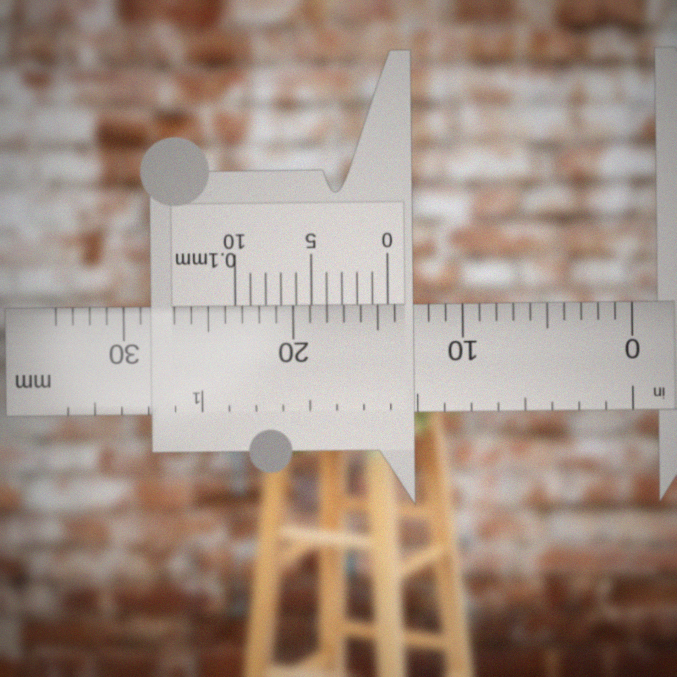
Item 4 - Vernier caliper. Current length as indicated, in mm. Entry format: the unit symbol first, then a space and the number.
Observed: mm 14.4
